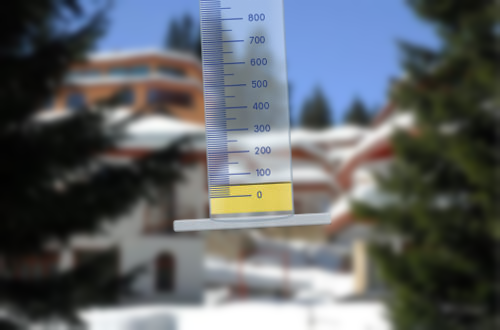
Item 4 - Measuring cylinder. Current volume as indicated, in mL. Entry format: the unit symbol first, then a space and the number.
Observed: mL 50
